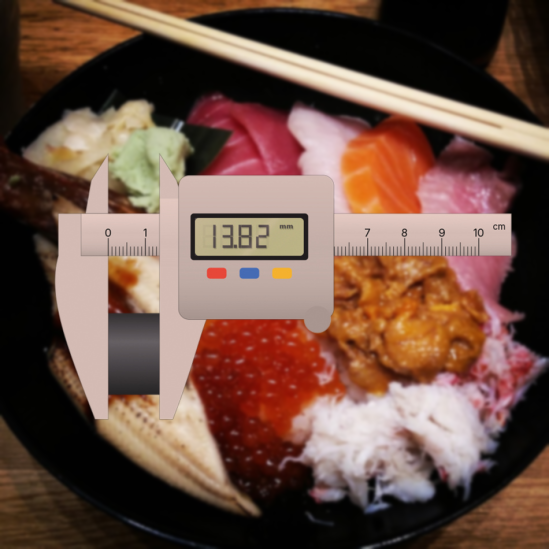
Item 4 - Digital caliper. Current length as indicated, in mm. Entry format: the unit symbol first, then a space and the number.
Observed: mm 13.82
